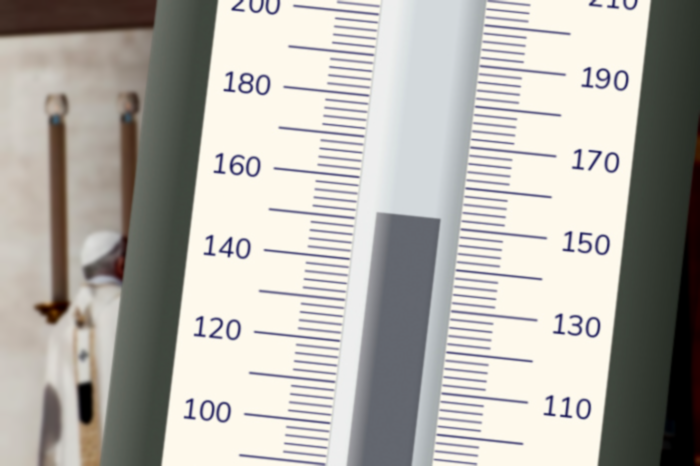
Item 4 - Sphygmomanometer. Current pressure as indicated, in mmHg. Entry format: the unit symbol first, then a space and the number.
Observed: mmHg 152
